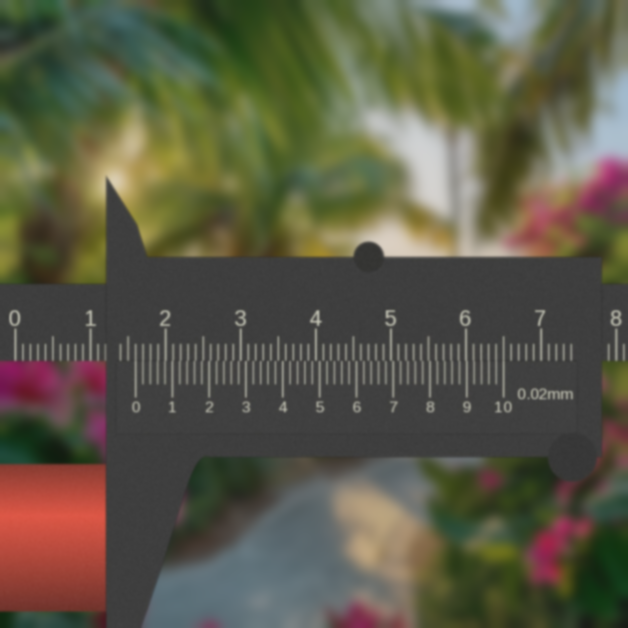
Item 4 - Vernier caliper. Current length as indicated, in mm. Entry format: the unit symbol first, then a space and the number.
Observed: mm 16.0
